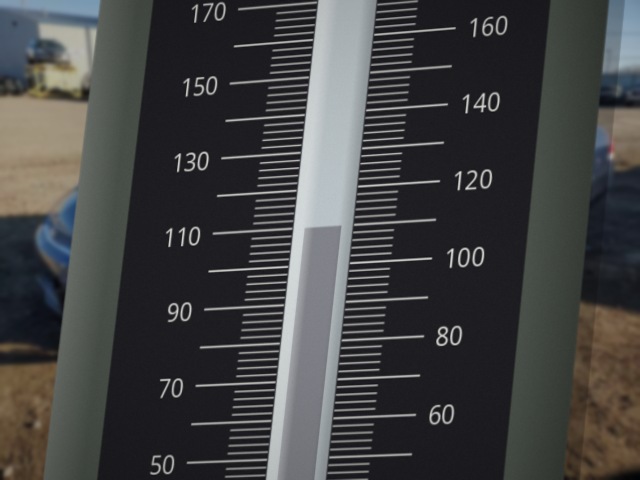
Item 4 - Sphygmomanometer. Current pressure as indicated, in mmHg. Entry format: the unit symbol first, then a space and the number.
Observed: mmHg 110
